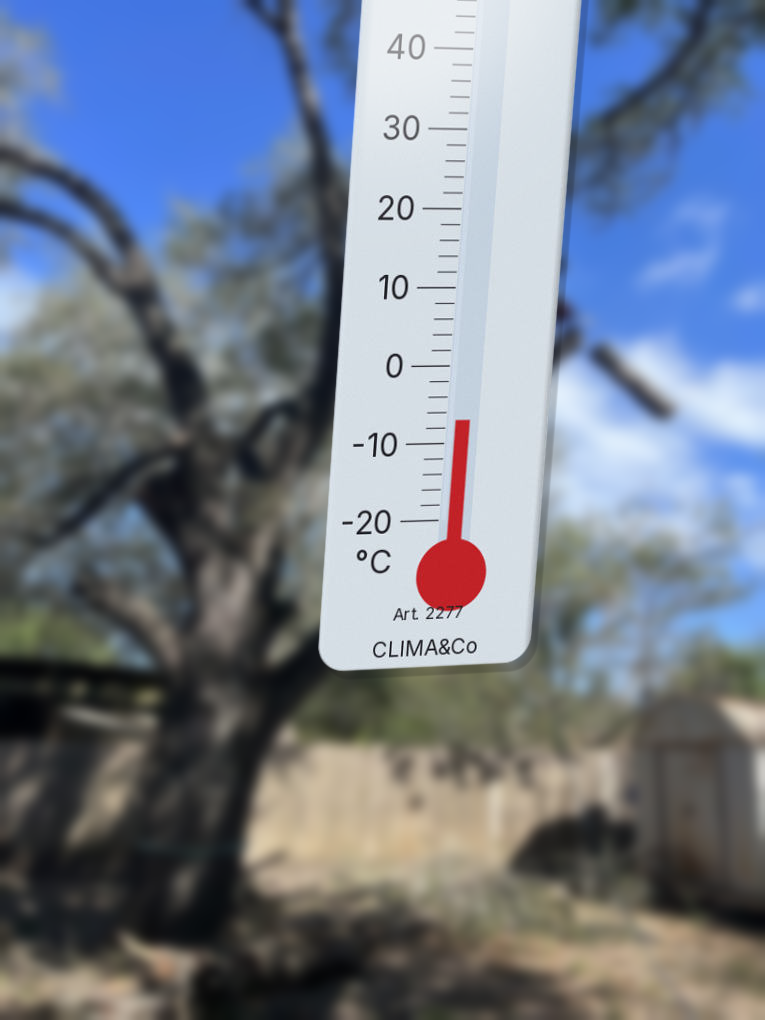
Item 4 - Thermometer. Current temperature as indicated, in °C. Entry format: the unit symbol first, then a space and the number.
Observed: °C -7
